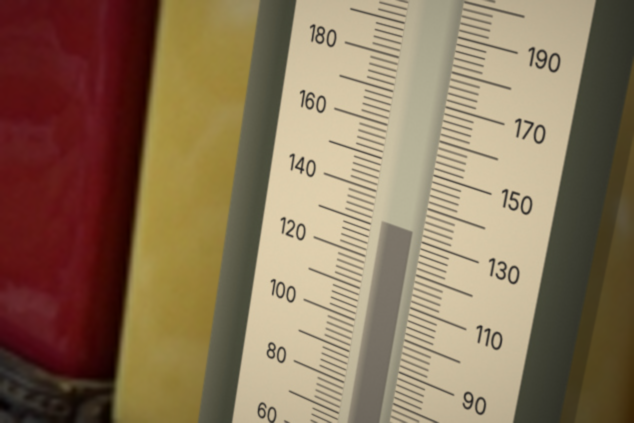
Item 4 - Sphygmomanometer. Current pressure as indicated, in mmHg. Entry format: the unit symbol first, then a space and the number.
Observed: mmHg 132
